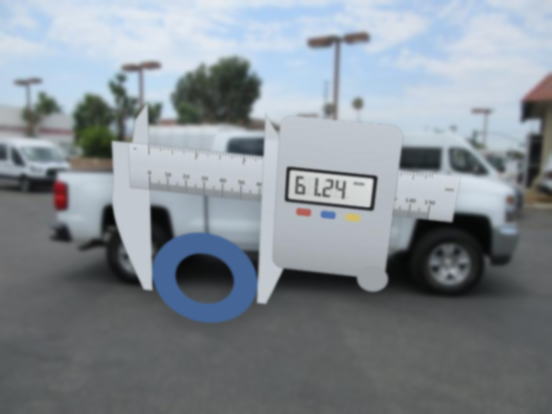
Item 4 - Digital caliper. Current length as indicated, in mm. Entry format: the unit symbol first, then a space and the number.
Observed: mm 61.24
